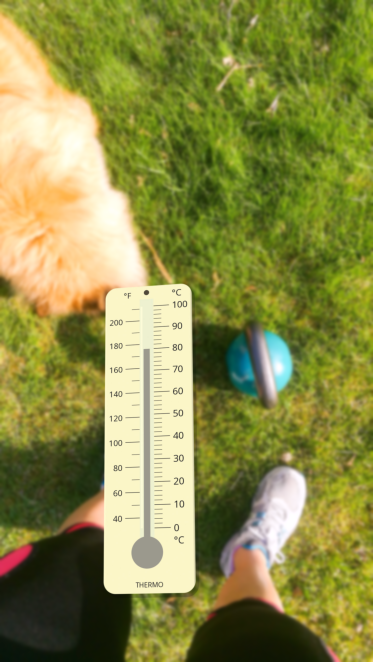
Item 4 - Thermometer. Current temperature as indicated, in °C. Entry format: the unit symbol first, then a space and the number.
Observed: °C 80
